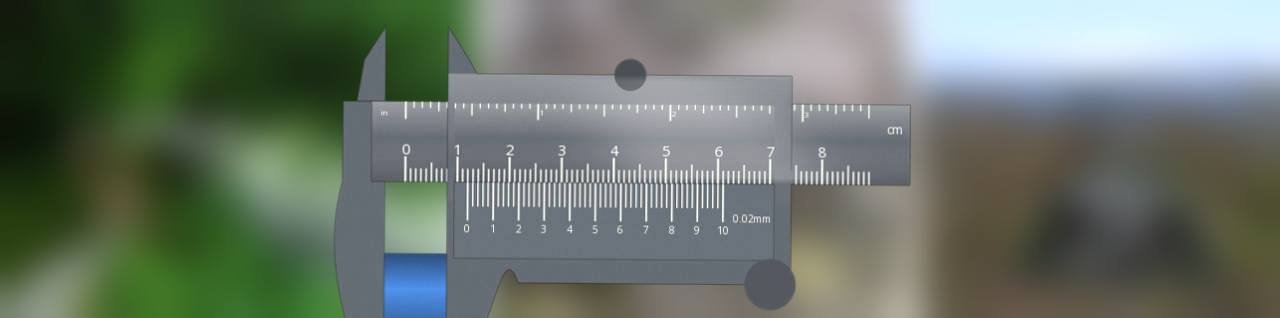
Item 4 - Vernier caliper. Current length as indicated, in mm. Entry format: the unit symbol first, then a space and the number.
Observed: mm 12.0
